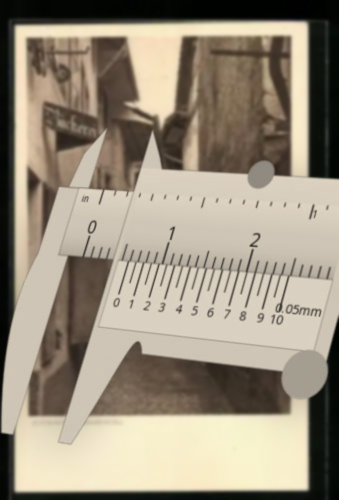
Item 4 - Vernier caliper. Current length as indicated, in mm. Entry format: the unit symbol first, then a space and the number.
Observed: mm 5.8
